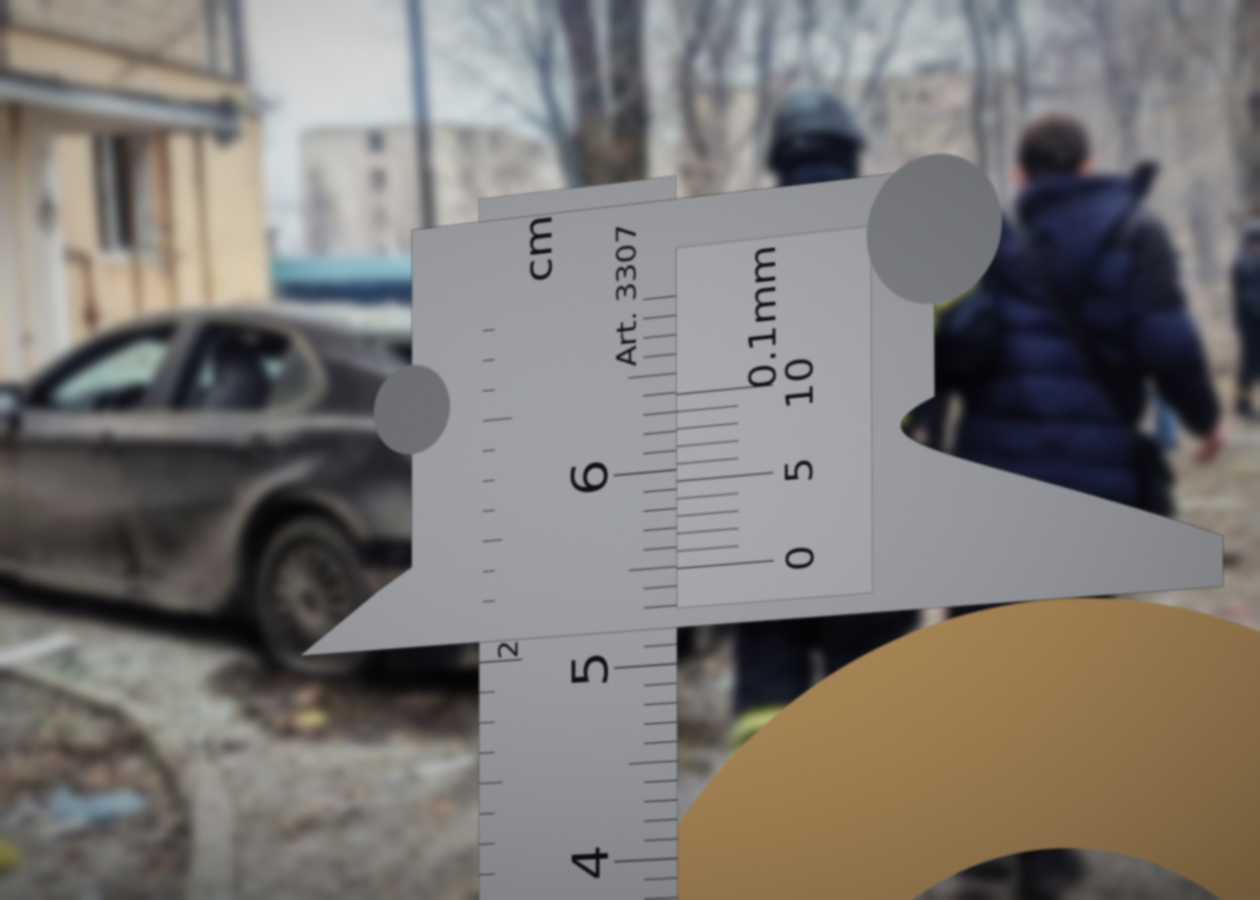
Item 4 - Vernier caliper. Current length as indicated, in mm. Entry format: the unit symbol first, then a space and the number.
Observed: mm 54.9
